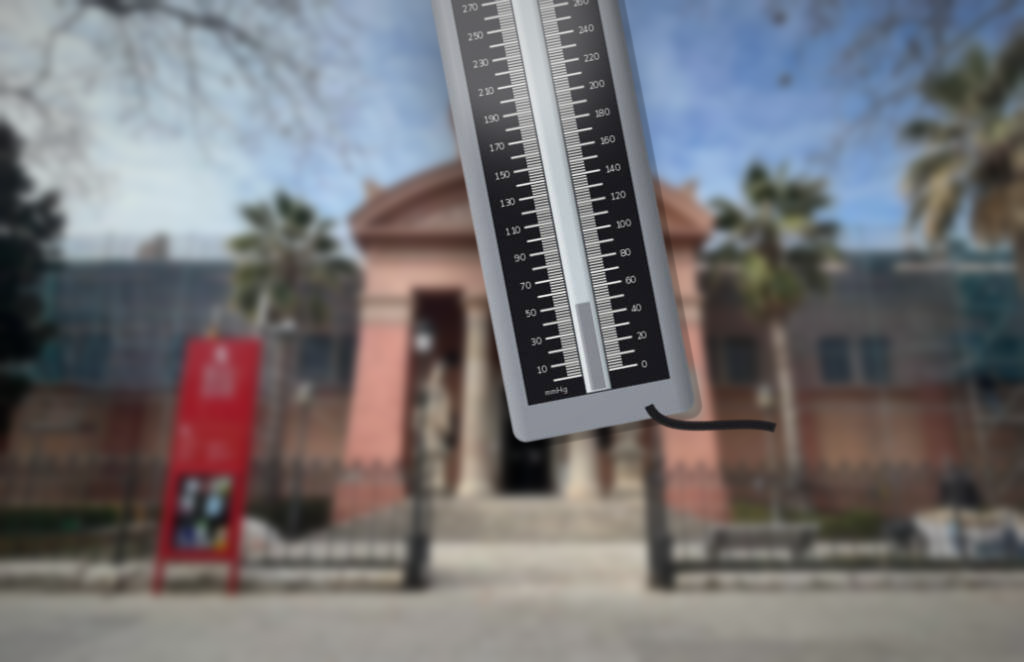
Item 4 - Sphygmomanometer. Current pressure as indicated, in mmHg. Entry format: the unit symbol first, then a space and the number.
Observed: mmHg 50
